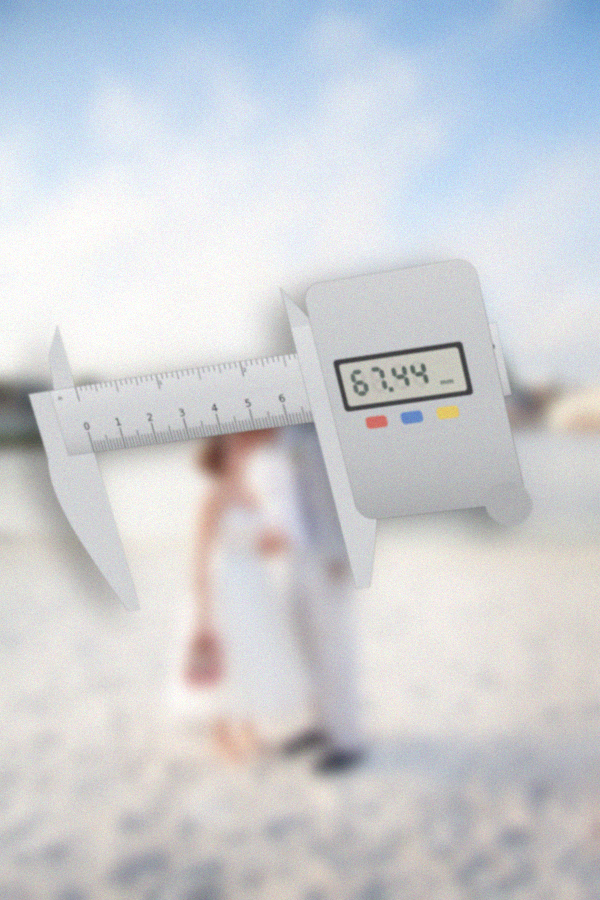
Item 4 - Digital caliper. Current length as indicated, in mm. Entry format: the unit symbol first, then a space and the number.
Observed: mm 67.44
